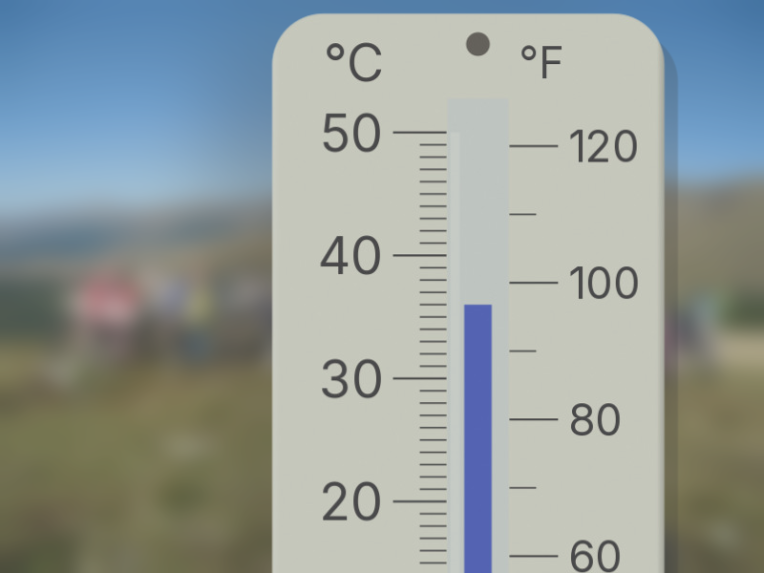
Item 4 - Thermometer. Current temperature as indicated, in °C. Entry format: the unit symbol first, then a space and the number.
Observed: °C 36
